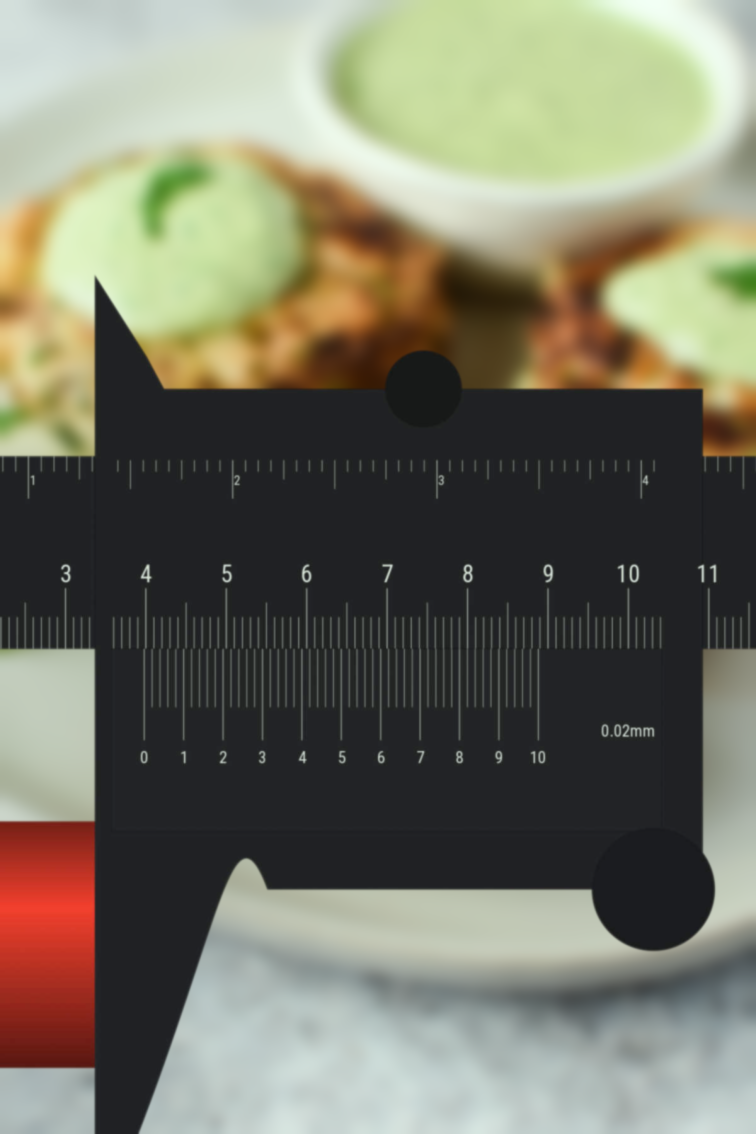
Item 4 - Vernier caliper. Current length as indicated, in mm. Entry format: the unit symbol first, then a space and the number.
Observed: mm 39.8
